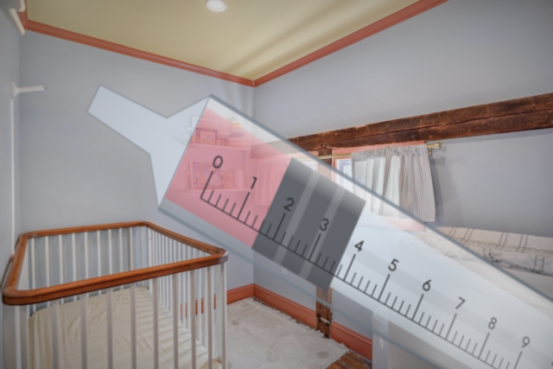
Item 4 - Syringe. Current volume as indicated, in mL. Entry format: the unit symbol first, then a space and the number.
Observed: mL 1.6
